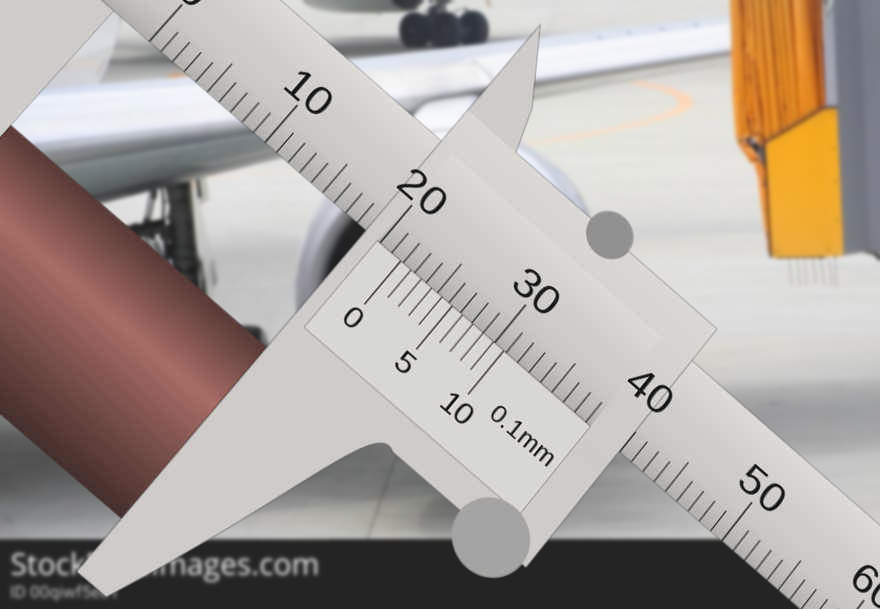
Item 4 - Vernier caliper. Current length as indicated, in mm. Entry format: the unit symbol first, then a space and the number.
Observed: mm 21.8
